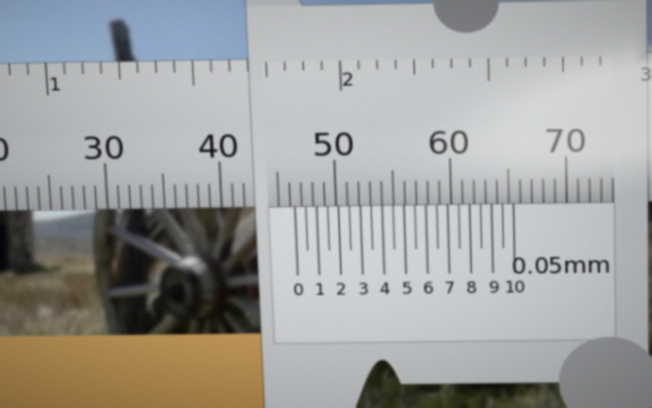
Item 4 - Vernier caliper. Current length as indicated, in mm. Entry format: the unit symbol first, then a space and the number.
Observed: mm 46.4
